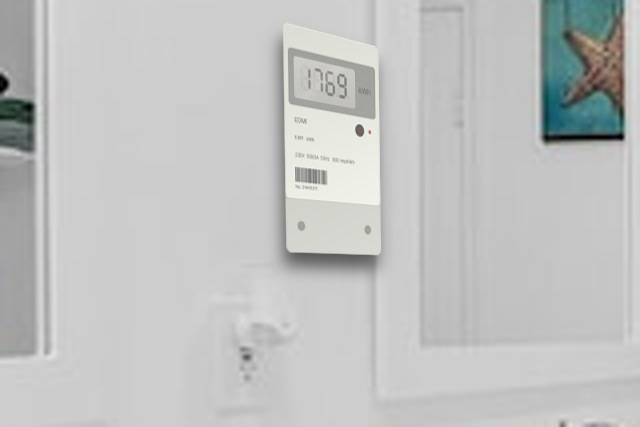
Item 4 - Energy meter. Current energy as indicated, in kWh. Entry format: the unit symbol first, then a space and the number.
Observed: kWh 1769
